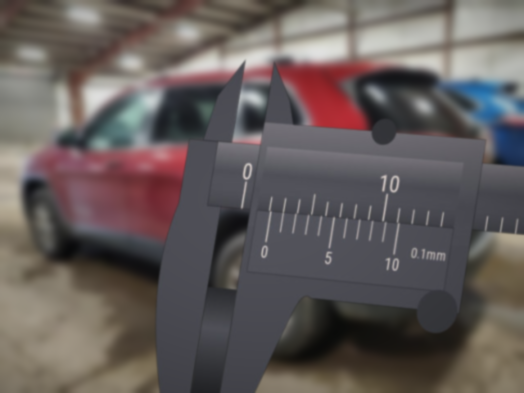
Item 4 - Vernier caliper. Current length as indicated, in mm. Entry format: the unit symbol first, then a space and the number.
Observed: mm 2.1
